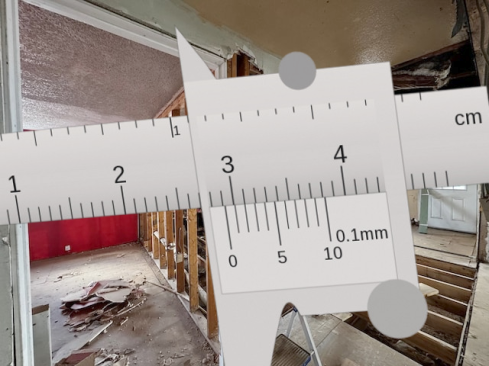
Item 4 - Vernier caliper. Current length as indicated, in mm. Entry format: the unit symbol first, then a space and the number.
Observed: mm 29.2
